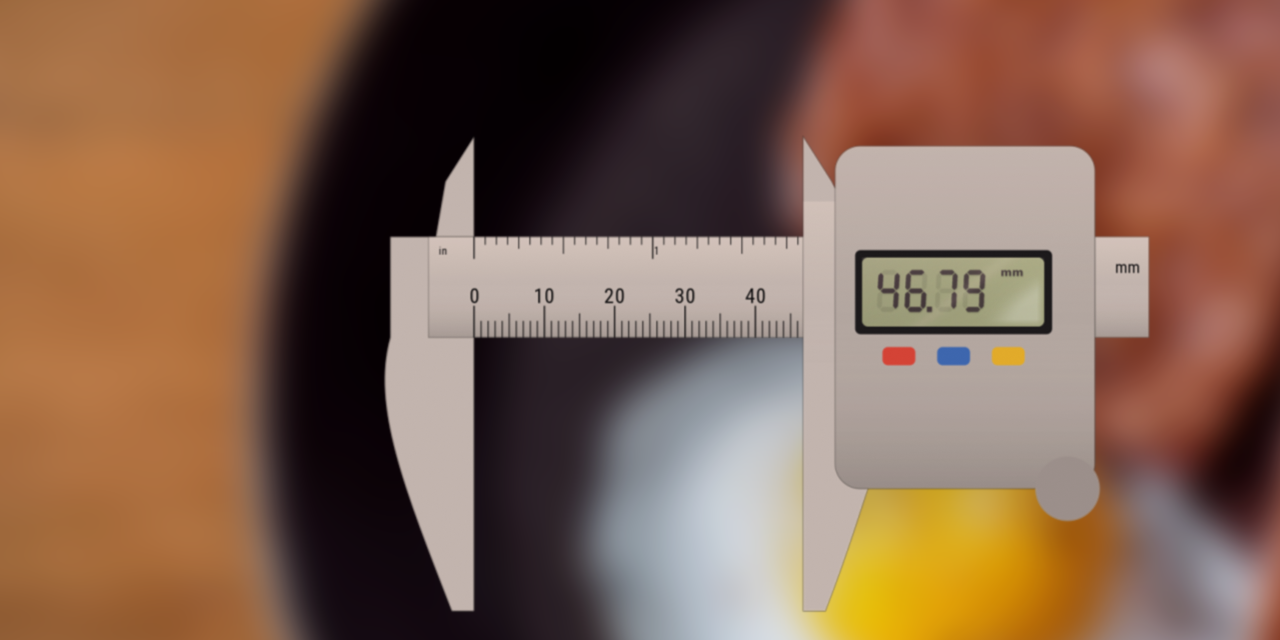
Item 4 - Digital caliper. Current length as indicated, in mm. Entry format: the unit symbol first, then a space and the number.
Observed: mm 46.79
